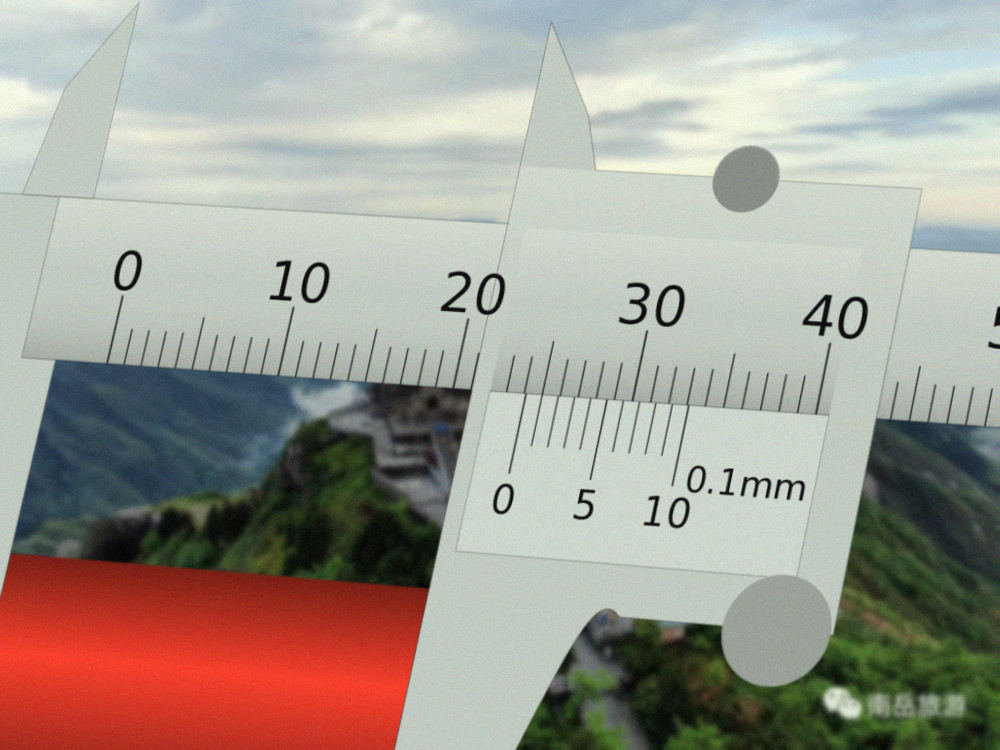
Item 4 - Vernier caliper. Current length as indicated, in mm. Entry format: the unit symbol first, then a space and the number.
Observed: mm 24.1
